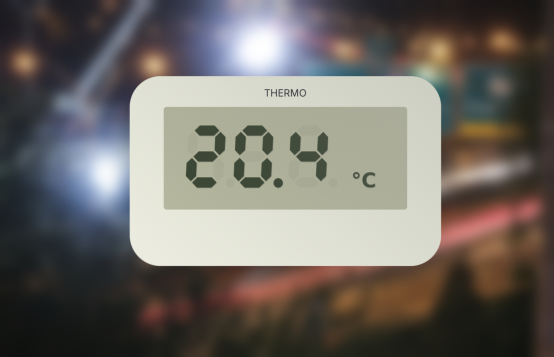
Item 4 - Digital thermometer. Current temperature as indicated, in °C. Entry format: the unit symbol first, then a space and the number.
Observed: °C 20.4
